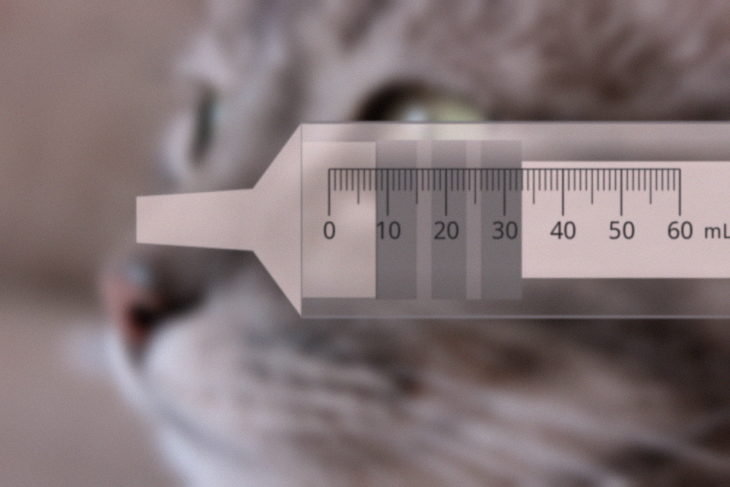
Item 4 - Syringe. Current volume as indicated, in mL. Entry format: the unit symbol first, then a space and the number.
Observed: mL 8
